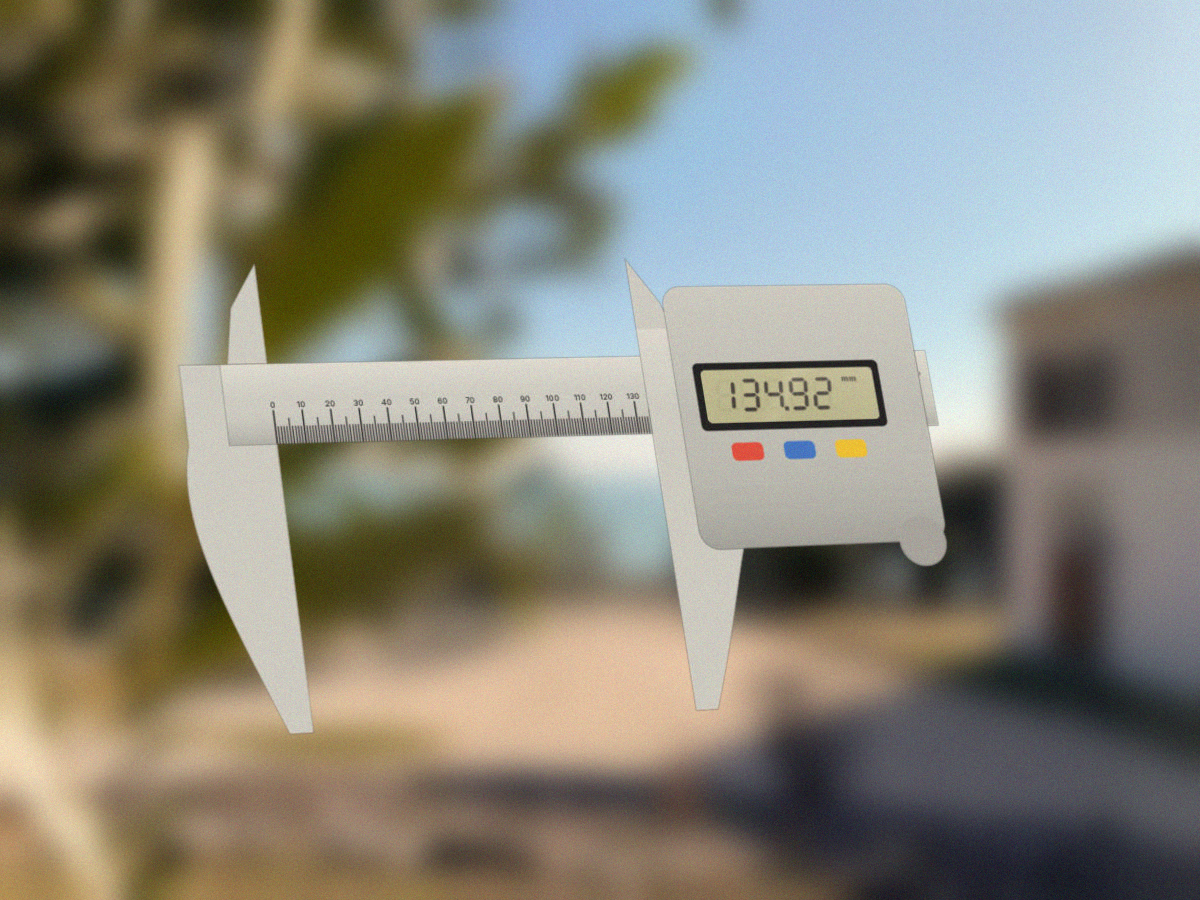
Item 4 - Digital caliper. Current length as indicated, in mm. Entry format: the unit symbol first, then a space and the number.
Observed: mm 134.92
